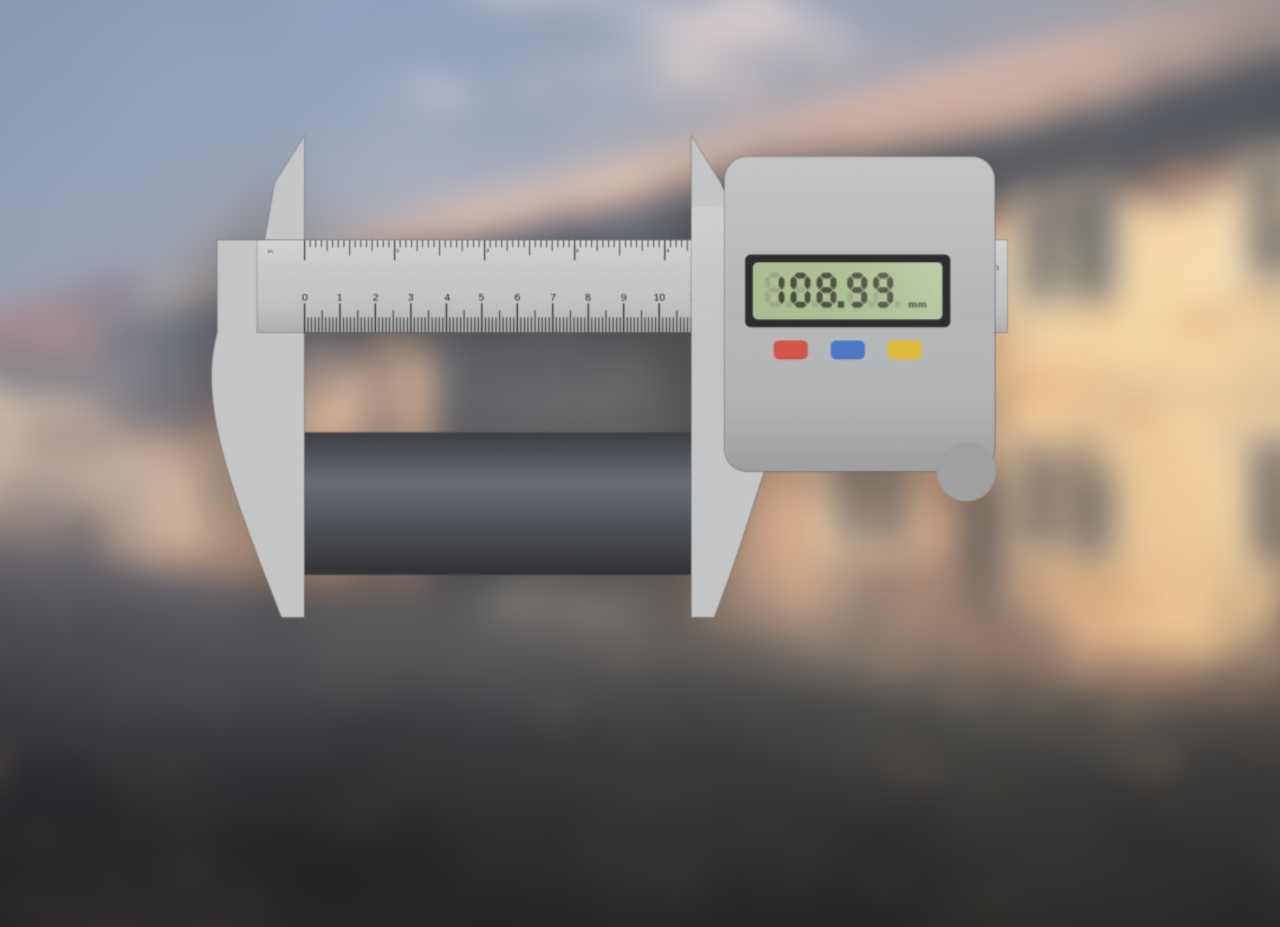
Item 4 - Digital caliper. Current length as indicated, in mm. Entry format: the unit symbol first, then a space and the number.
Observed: mm 108.99
